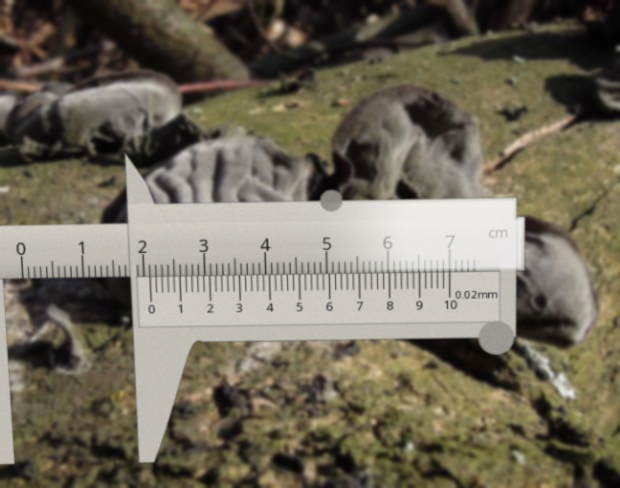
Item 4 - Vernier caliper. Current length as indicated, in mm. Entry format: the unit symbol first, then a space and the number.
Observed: mm 21.0
